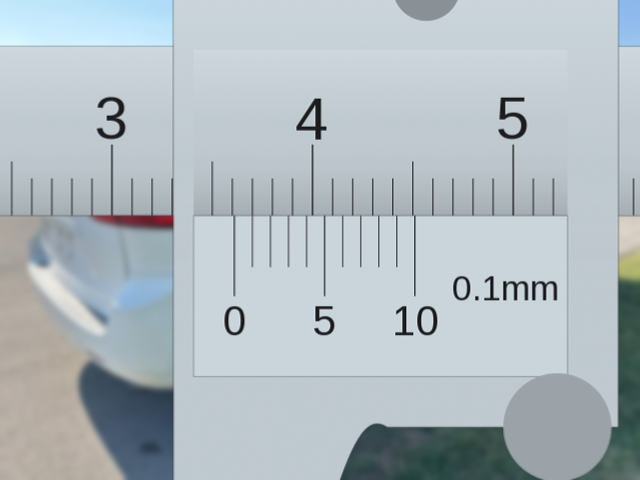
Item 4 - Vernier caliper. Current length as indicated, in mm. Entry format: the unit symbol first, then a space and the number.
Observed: mm 36.1
